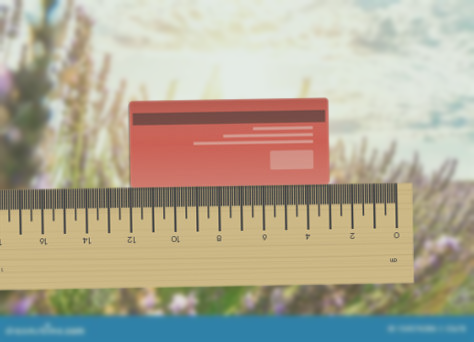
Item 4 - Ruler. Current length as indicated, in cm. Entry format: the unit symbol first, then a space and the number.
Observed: cm 9
